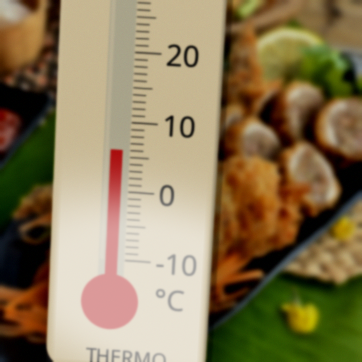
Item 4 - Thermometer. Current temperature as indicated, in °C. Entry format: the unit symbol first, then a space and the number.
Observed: °C 6
